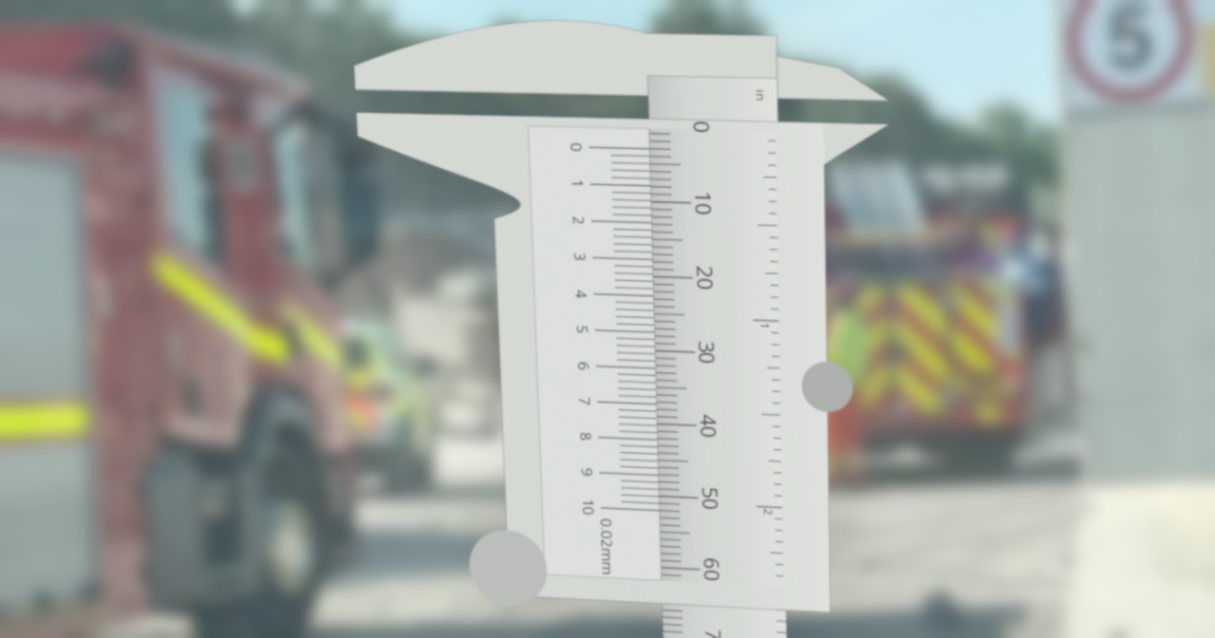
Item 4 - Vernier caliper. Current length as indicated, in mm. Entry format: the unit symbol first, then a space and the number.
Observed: mm 3.0
